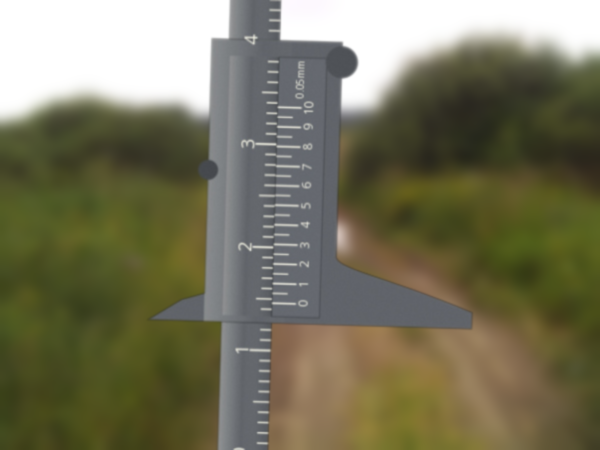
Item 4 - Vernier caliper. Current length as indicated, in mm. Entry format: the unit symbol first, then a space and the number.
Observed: mm 14.6
